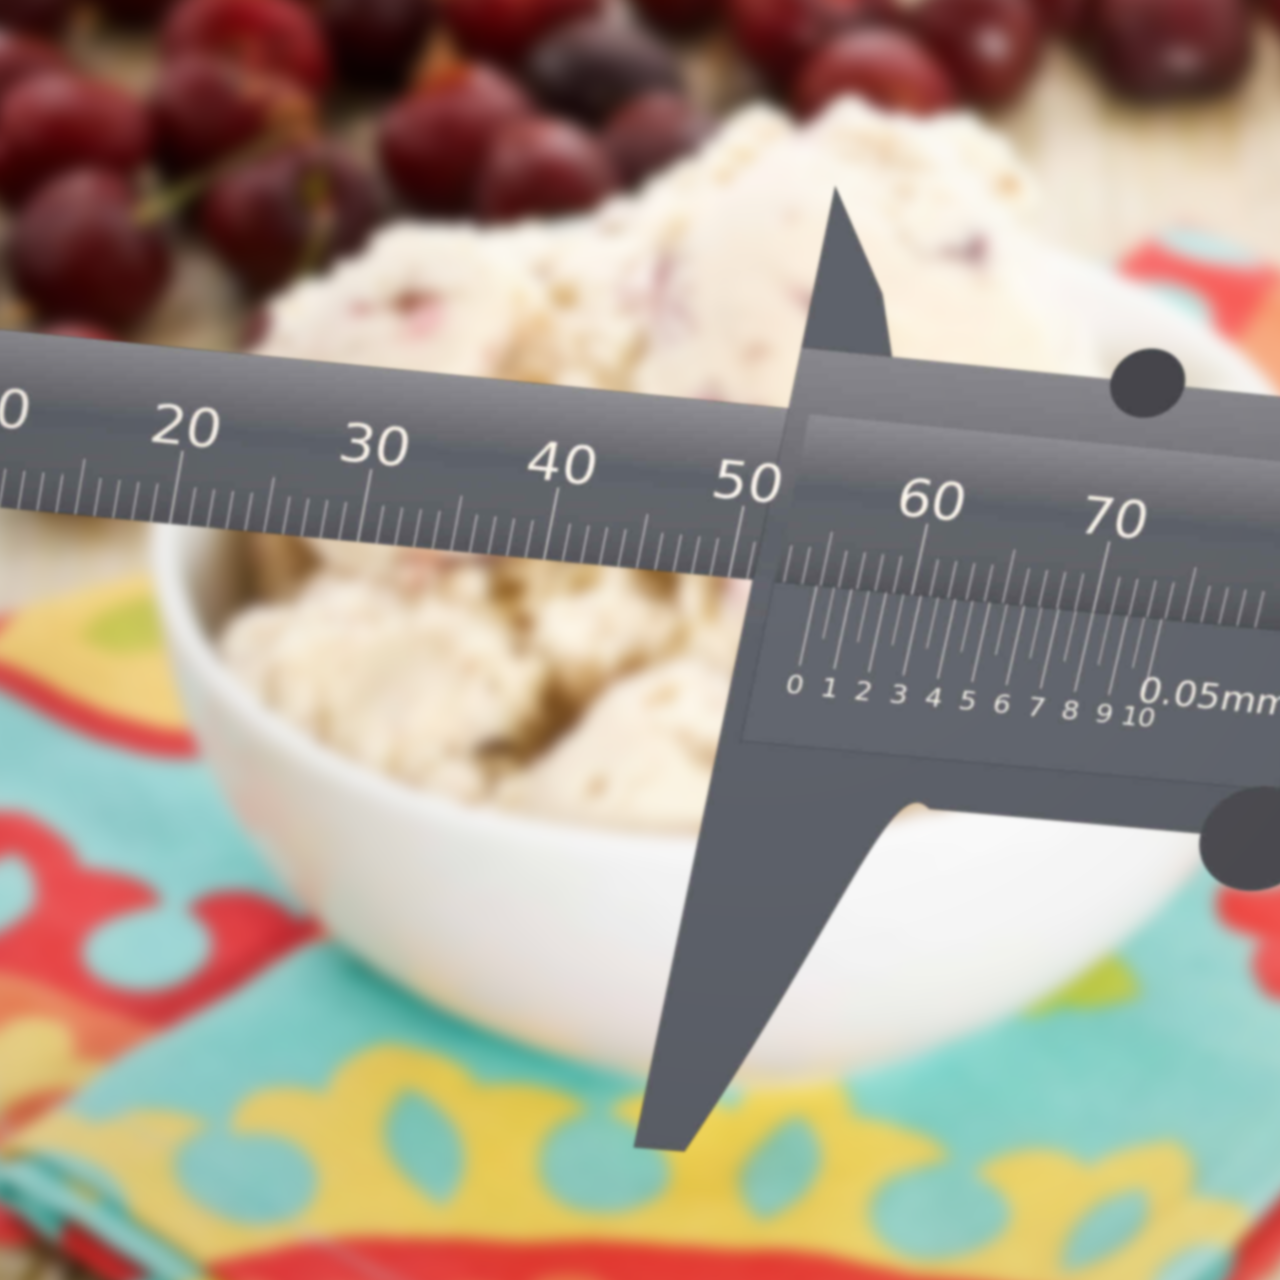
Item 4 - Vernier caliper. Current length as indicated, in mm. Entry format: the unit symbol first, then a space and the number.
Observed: mm 54.8
